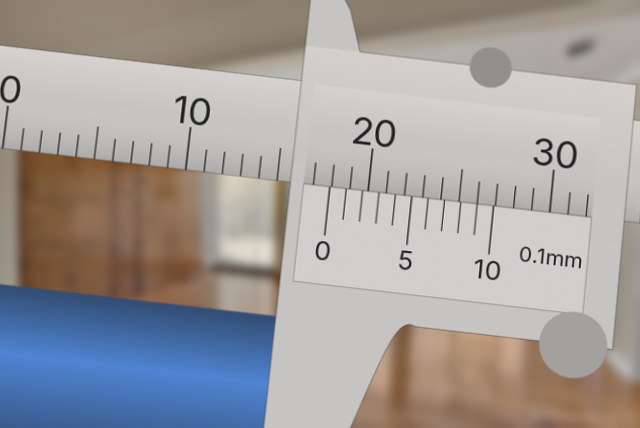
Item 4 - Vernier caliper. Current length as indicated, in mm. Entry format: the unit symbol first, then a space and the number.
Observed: mm 17.9
